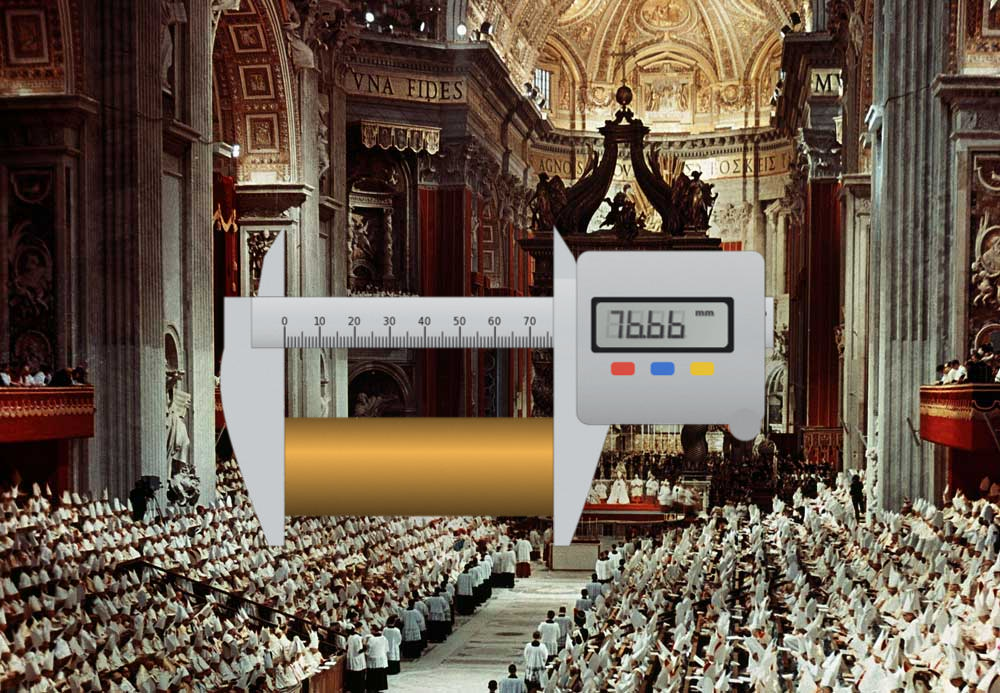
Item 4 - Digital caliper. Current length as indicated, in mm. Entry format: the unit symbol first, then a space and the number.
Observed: mm 76.66
